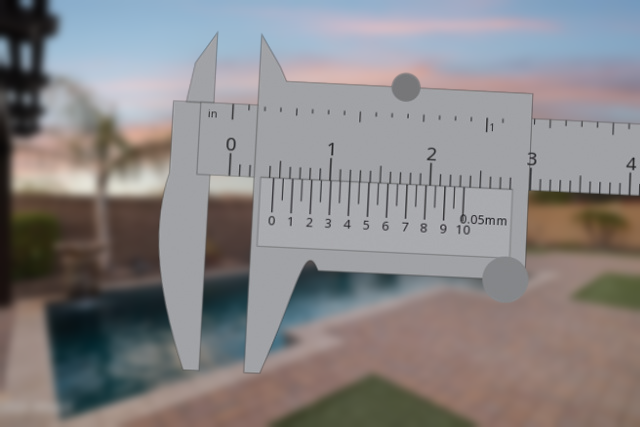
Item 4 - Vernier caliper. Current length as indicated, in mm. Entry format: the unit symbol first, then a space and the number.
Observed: mm 4.4
